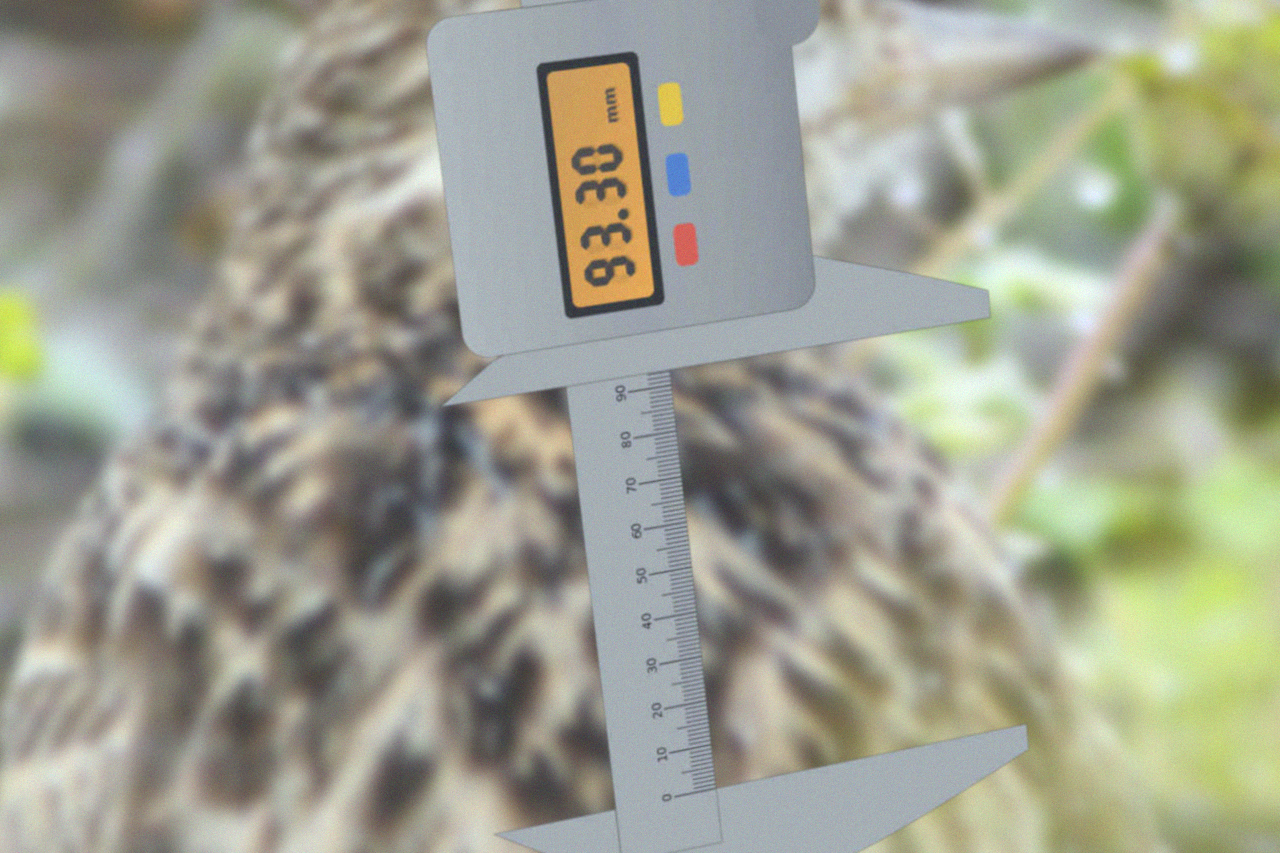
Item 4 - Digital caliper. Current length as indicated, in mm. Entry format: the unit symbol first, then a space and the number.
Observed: mm 93.30
